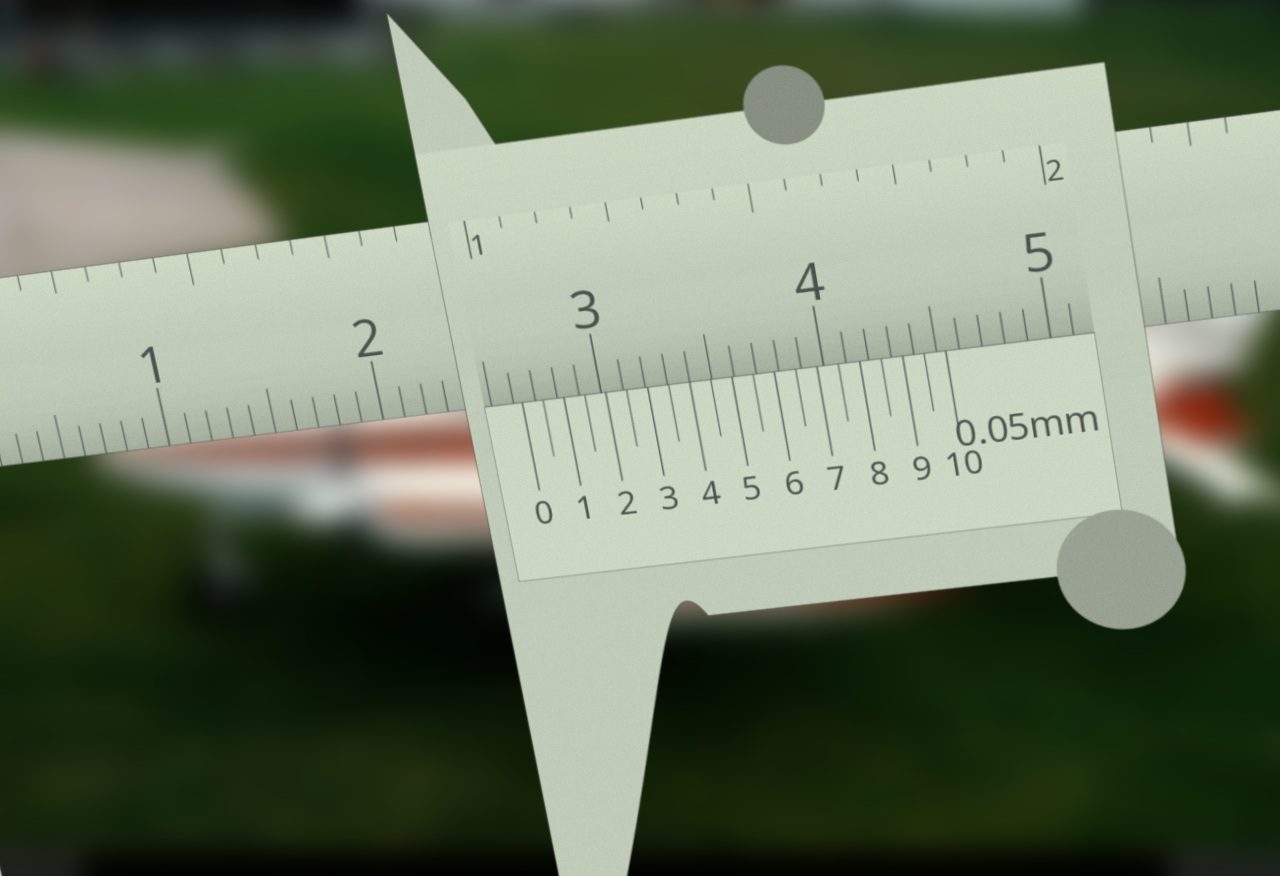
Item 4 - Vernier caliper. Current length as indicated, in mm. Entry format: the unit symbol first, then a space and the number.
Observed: mm 26.4
